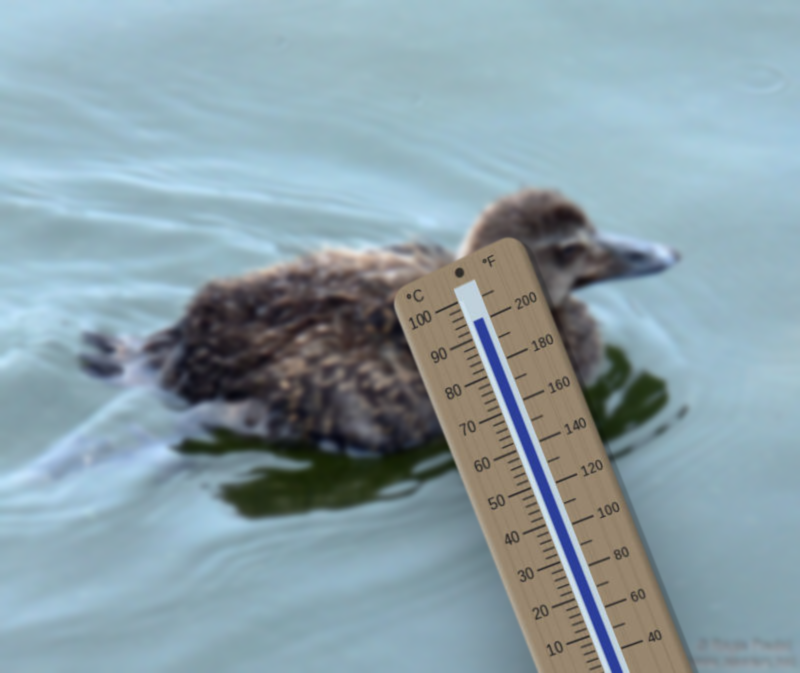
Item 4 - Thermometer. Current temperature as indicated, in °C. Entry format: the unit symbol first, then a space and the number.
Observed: °C 94
